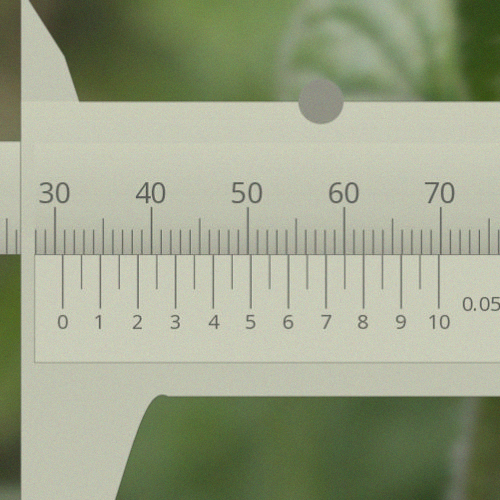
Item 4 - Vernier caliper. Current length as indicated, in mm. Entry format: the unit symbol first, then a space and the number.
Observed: mm 30.8
